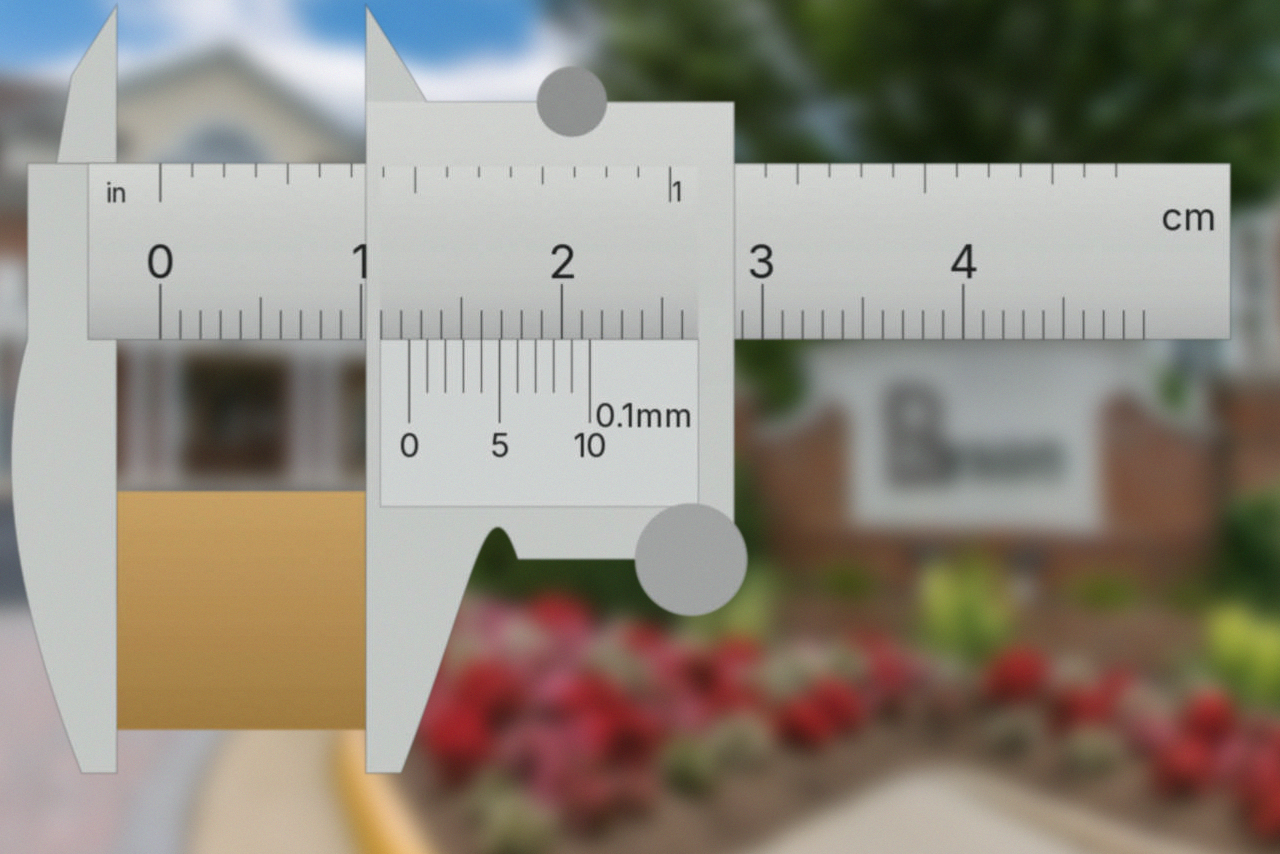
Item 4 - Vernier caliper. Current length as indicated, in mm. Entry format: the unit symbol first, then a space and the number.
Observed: mm 12.4
